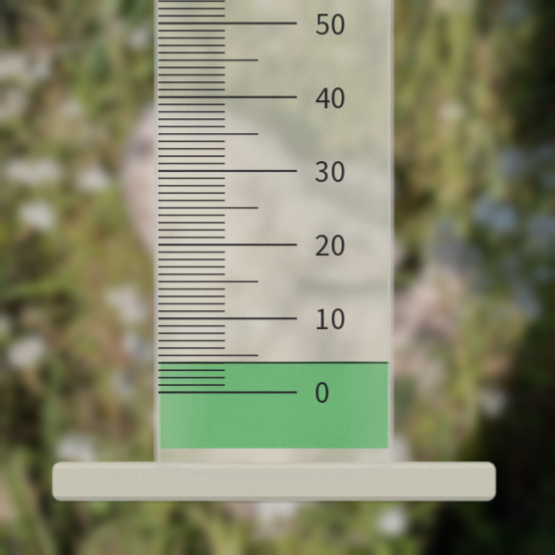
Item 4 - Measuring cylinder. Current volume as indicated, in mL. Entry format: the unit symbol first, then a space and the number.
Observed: mL 4
